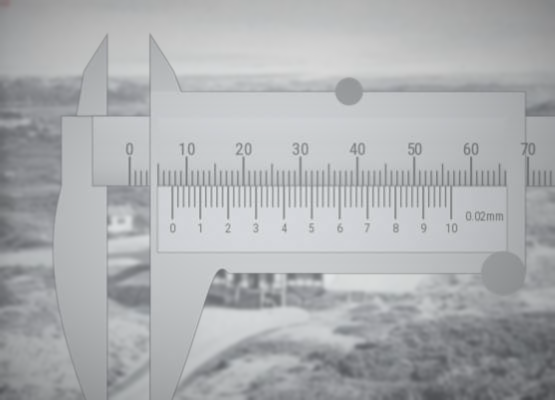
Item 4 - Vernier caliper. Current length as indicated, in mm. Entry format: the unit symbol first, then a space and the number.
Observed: mm 7.5
